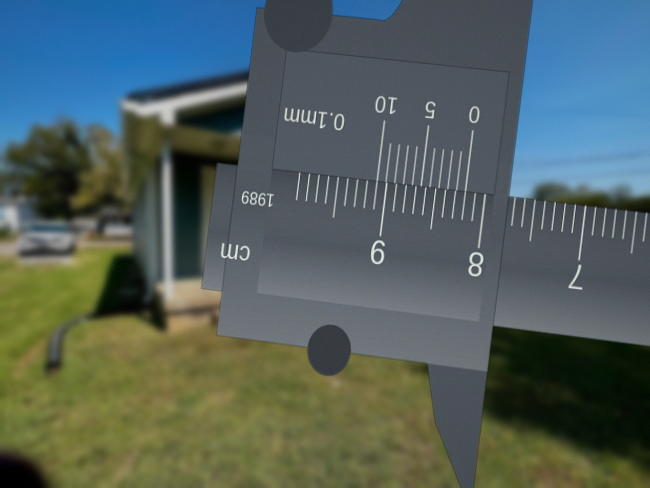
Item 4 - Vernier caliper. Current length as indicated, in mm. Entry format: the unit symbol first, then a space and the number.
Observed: mm 82.0
